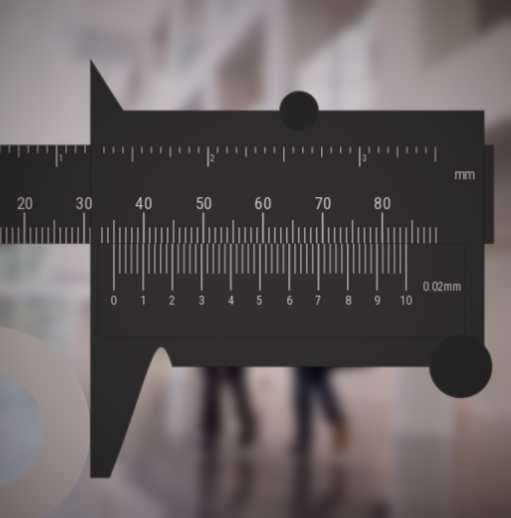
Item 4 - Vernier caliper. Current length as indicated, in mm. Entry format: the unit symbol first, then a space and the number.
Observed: mm 35.0
